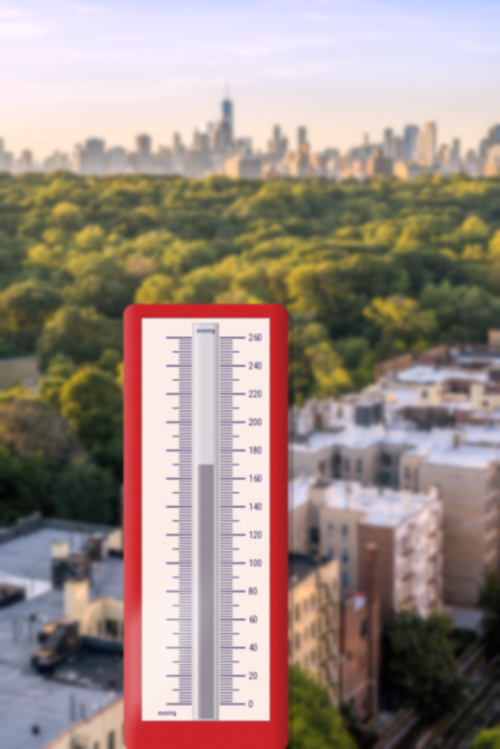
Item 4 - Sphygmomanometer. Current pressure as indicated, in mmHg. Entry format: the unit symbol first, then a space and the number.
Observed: mmHg 170
